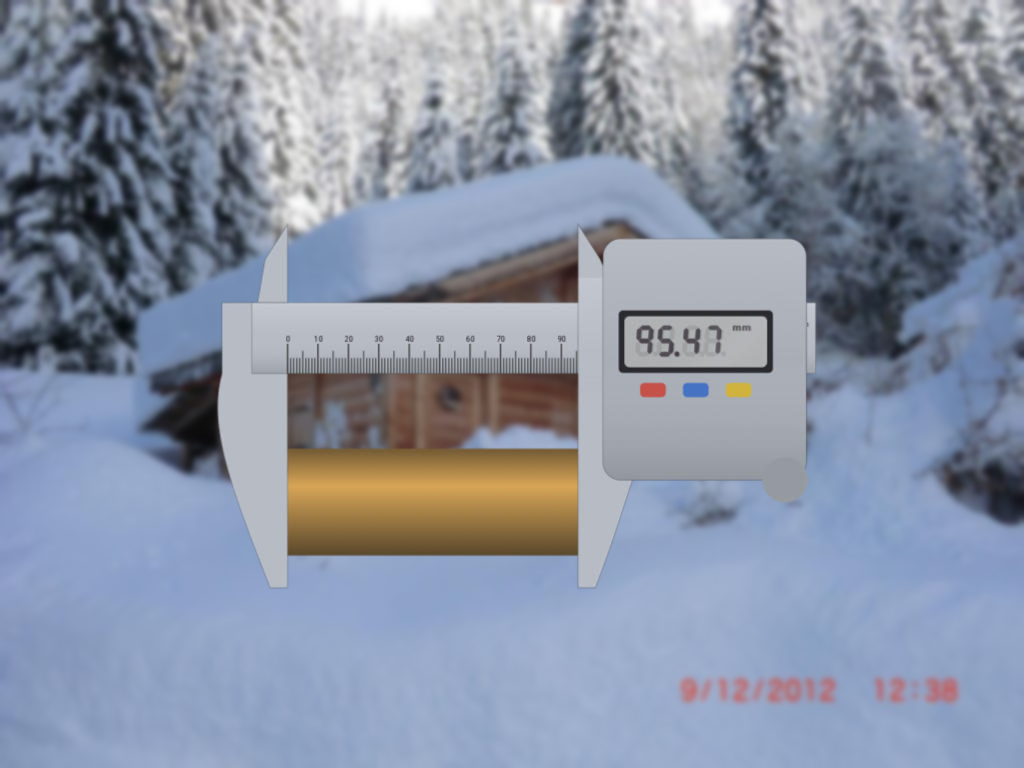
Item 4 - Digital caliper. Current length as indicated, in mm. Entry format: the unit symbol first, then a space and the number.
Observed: mm 95.47
